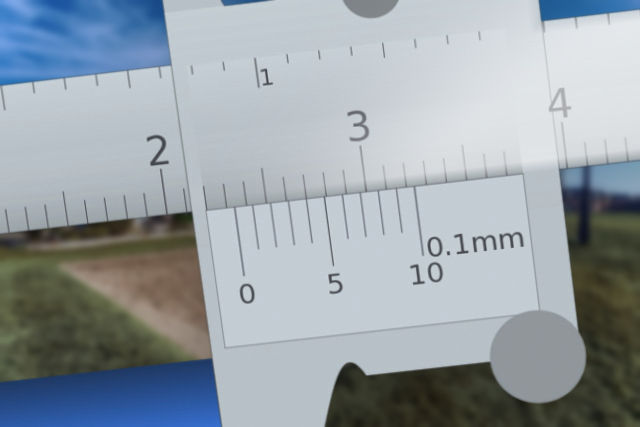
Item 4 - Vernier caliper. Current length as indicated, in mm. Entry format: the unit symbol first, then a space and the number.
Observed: mm 23.4
